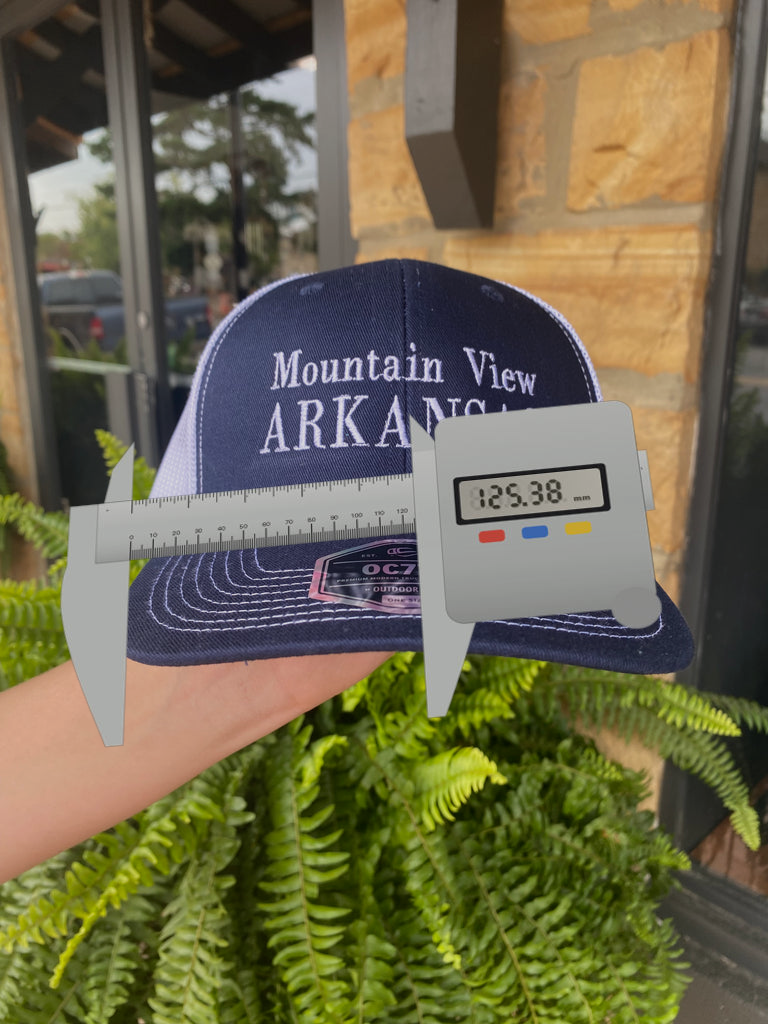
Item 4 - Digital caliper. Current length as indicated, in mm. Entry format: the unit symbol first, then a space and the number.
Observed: mm 125.38
